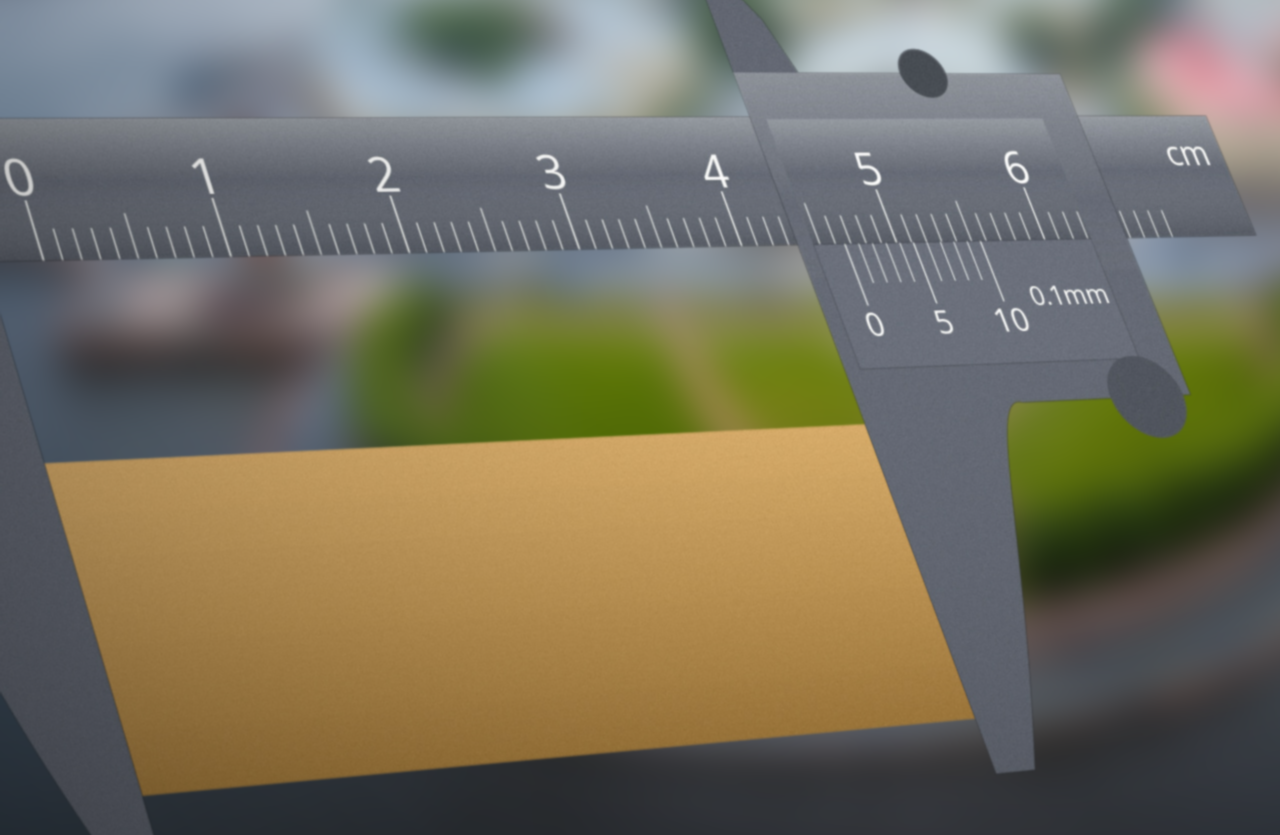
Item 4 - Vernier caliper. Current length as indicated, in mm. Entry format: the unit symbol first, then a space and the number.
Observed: mm 46.6
